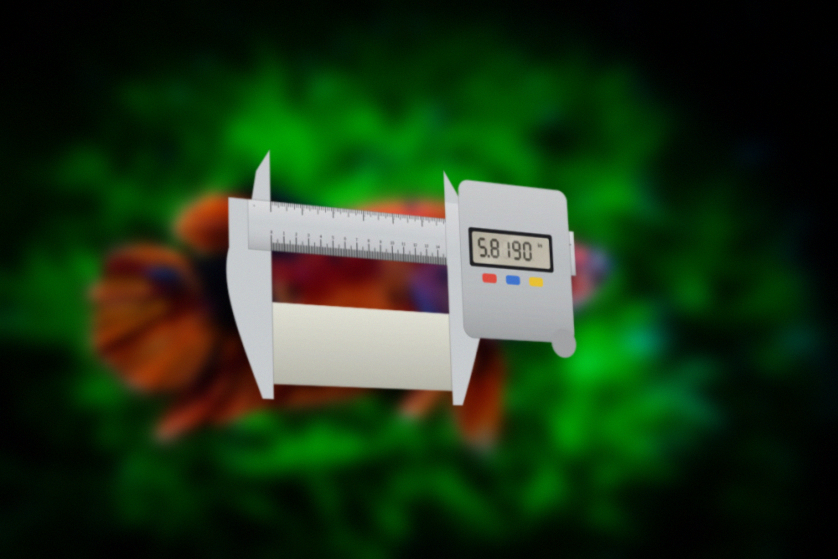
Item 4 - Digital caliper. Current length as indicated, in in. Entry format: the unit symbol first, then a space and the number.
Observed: in 5.8190
